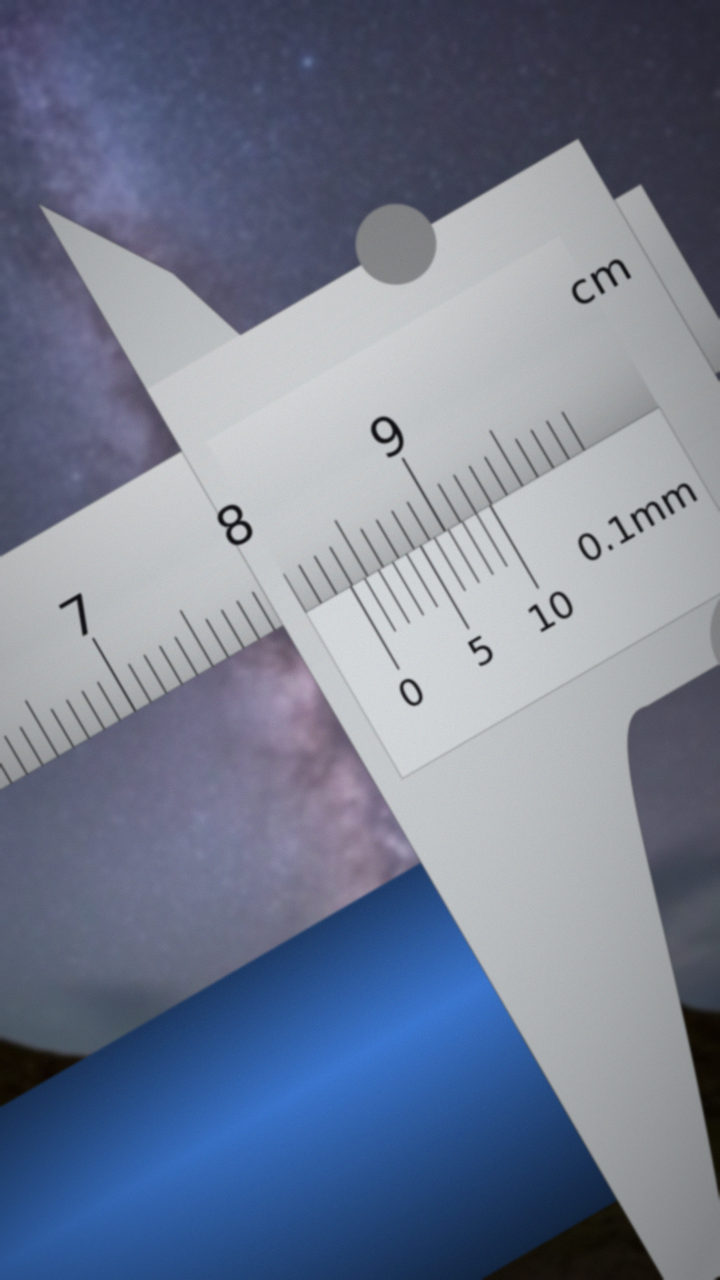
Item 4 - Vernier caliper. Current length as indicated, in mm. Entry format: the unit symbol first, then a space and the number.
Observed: mm 83.9
